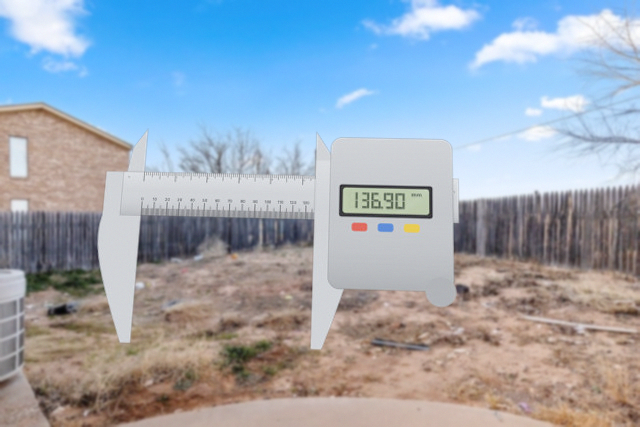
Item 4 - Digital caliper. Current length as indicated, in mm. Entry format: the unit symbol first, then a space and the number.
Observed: mm 136.90
